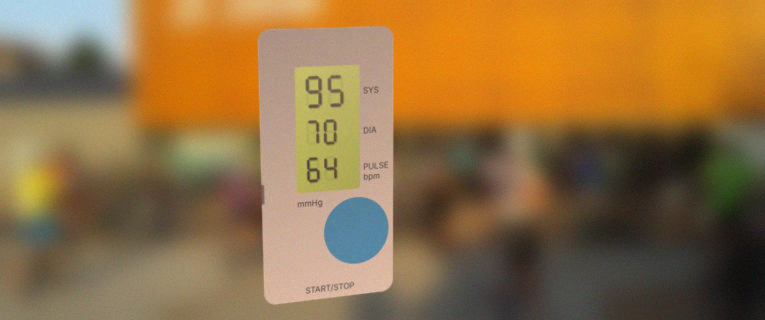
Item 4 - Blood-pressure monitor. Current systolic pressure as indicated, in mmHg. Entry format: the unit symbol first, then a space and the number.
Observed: mmHg 95
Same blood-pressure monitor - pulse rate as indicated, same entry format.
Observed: bpm 64
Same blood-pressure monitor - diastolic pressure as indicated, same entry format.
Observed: mmHg 70
